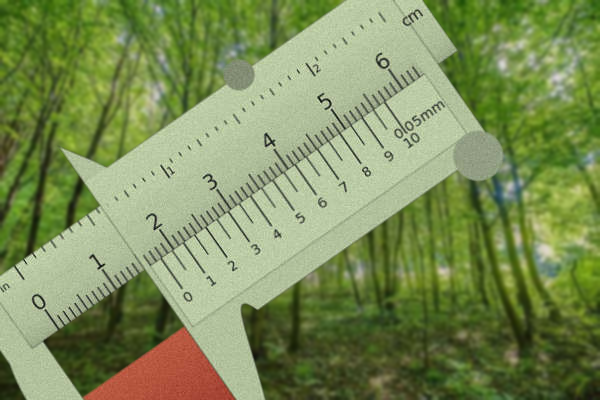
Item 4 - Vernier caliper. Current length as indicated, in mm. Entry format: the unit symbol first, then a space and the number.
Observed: mm 17.8
